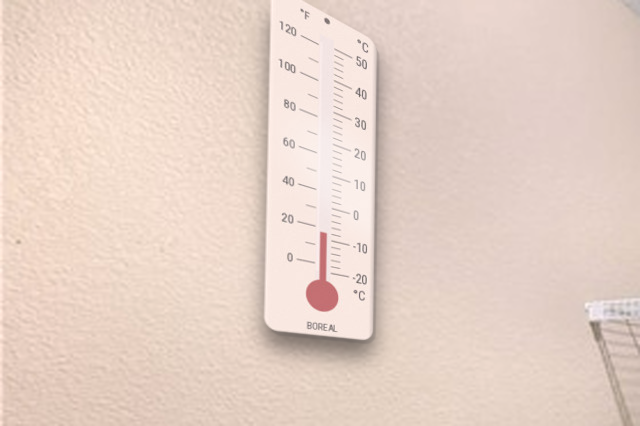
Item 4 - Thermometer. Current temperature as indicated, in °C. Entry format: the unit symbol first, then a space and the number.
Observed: °C -8
